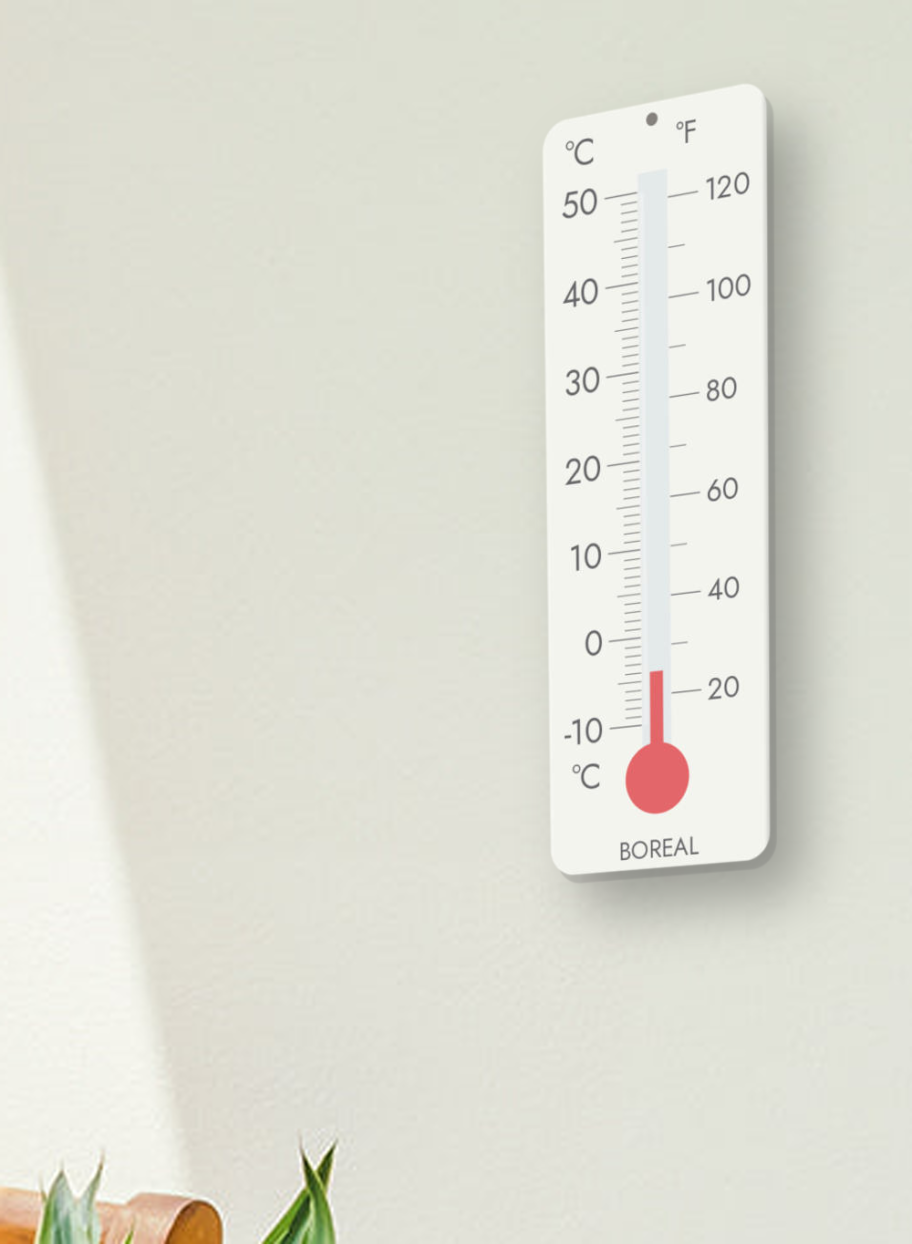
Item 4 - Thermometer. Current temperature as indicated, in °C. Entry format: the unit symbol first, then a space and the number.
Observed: °C -4
